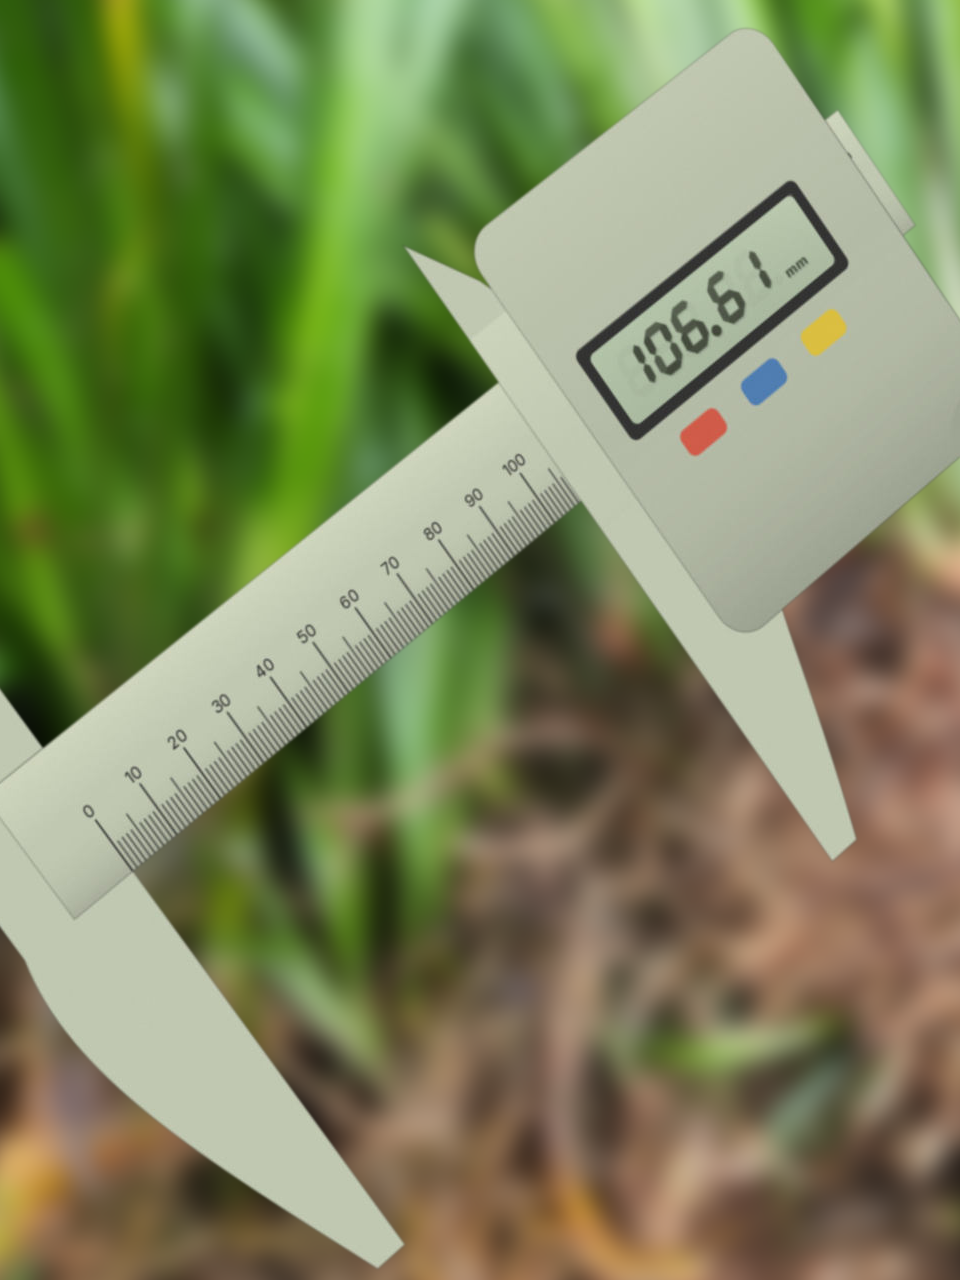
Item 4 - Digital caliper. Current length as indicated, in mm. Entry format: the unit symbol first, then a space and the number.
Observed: mm 106.61
